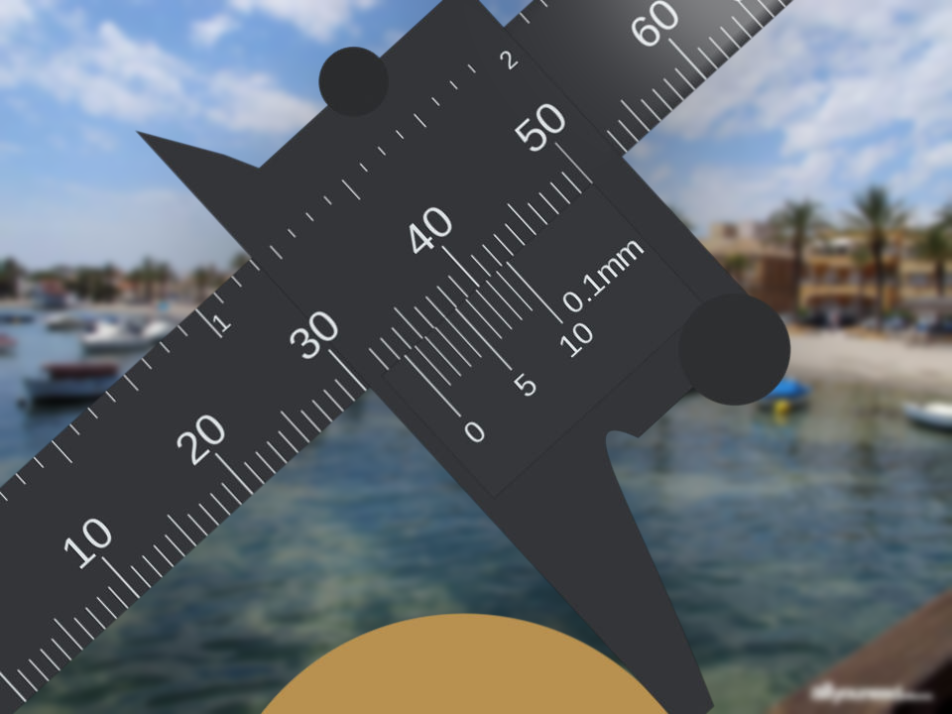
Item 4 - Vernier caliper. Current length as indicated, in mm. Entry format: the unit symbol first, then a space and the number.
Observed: mm 33.4
